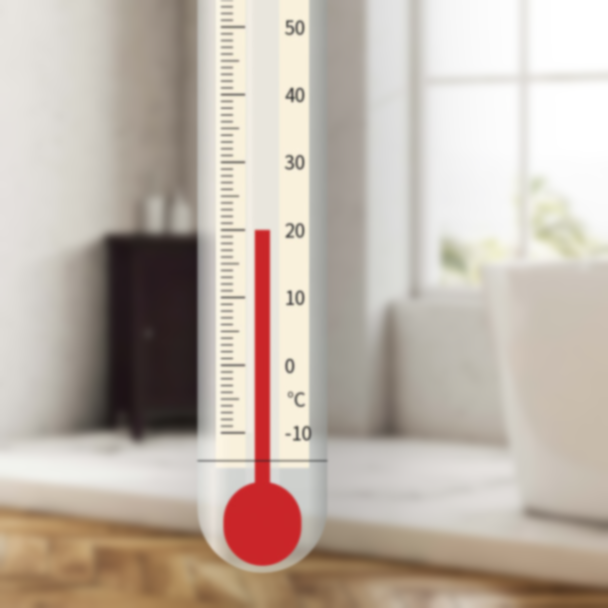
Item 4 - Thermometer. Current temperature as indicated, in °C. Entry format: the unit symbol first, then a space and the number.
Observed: °C 20
